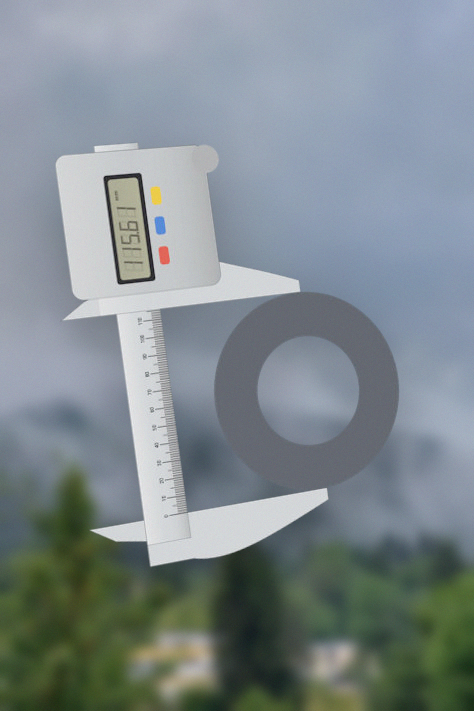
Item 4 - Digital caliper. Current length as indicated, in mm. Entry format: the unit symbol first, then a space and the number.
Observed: mm 115.61
